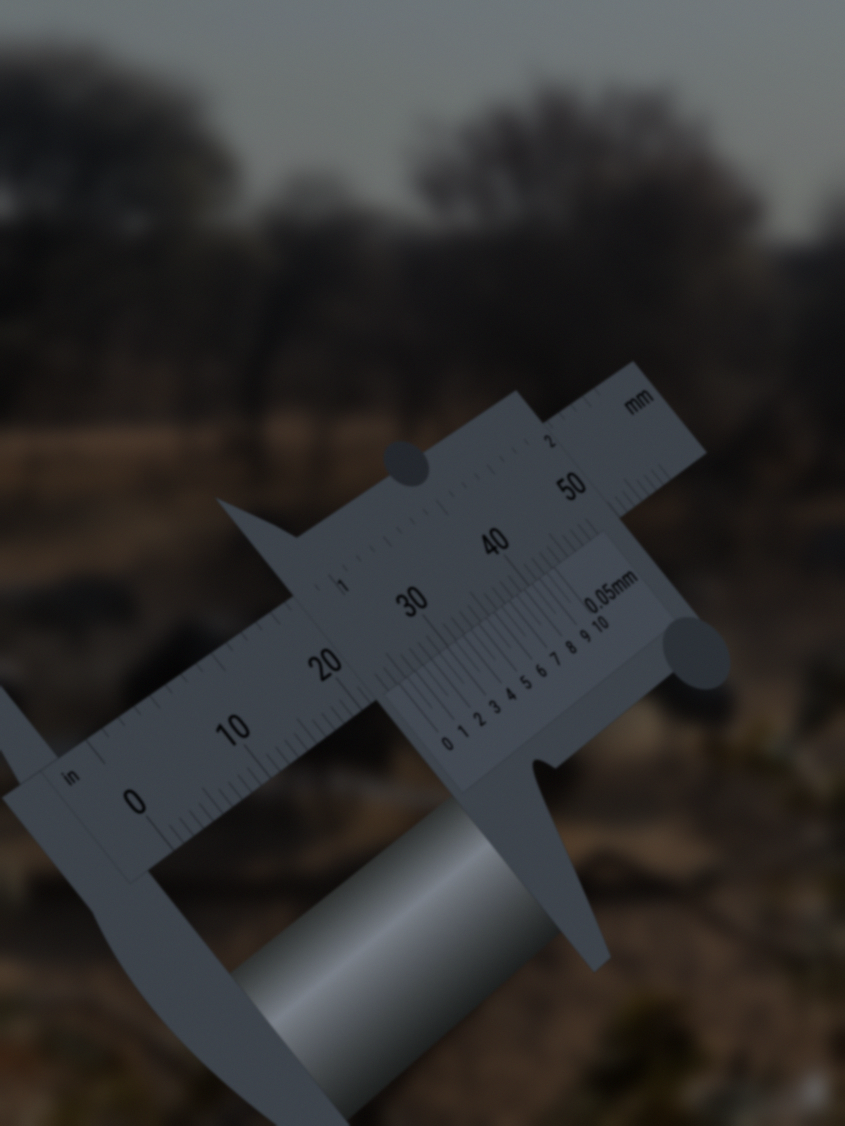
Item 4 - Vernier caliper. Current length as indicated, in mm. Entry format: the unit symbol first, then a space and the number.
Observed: mm 24.2
